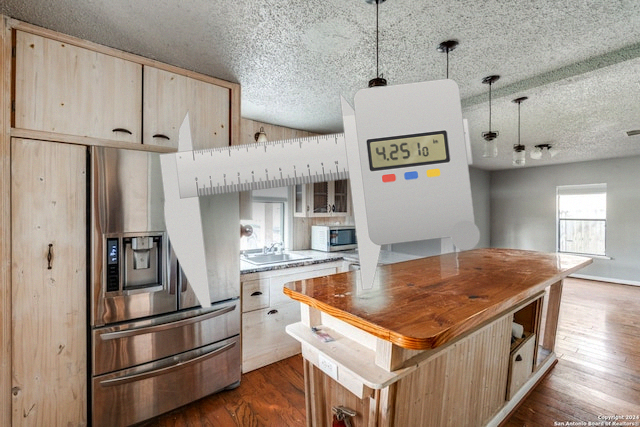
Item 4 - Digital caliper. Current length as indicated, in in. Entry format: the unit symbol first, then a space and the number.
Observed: in 4.2510
